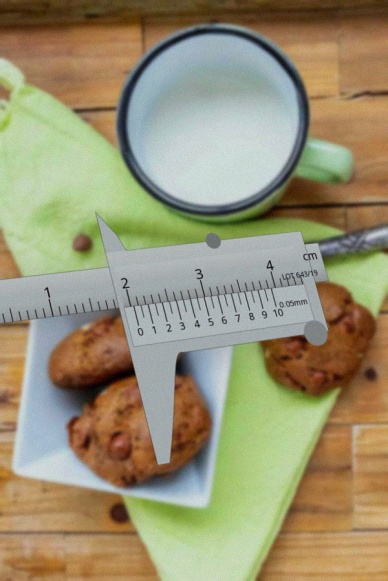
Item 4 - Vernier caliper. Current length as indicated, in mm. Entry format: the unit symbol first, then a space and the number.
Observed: mm 20.4
